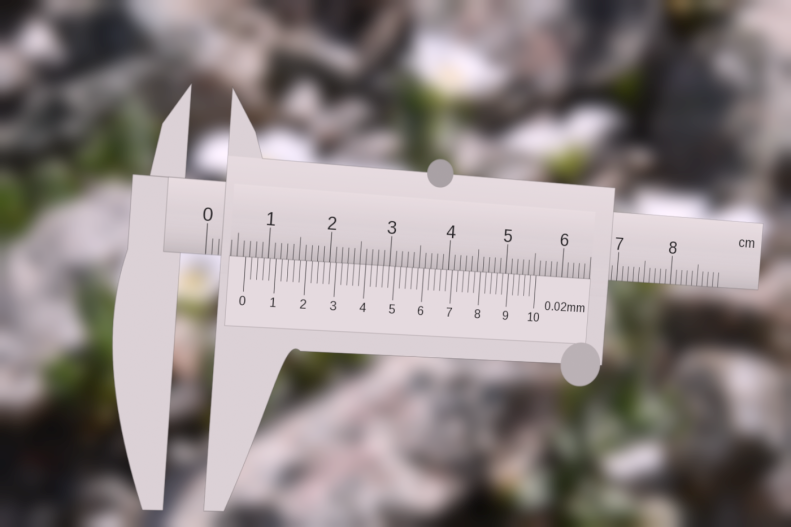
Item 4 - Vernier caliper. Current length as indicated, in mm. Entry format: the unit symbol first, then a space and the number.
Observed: mm 6.4
